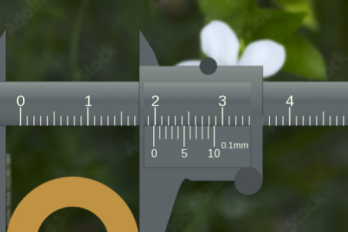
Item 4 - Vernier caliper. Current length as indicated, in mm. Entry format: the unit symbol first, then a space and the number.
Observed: mm 19.8
